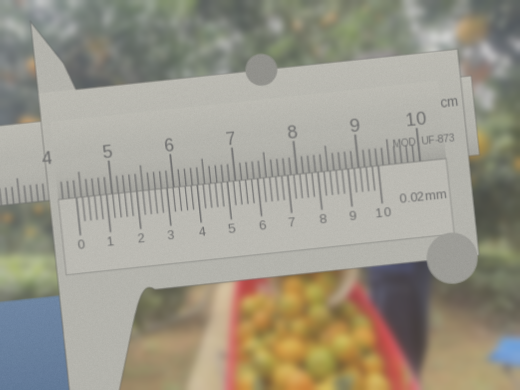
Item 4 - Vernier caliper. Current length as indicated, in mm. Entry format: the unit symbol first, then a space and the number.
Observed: mm 44.2
